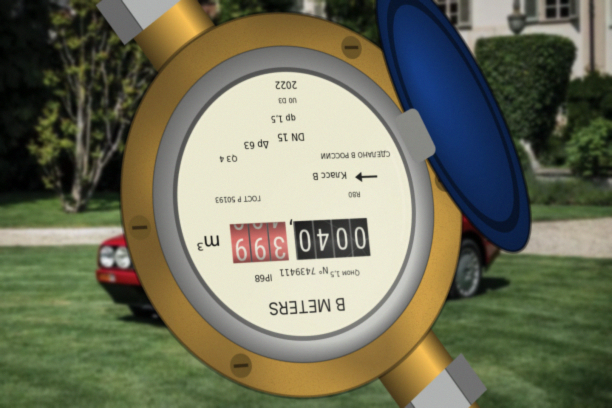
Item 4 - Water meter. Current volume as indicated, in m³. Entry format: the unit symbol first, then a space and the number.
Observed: m³ 40.399
